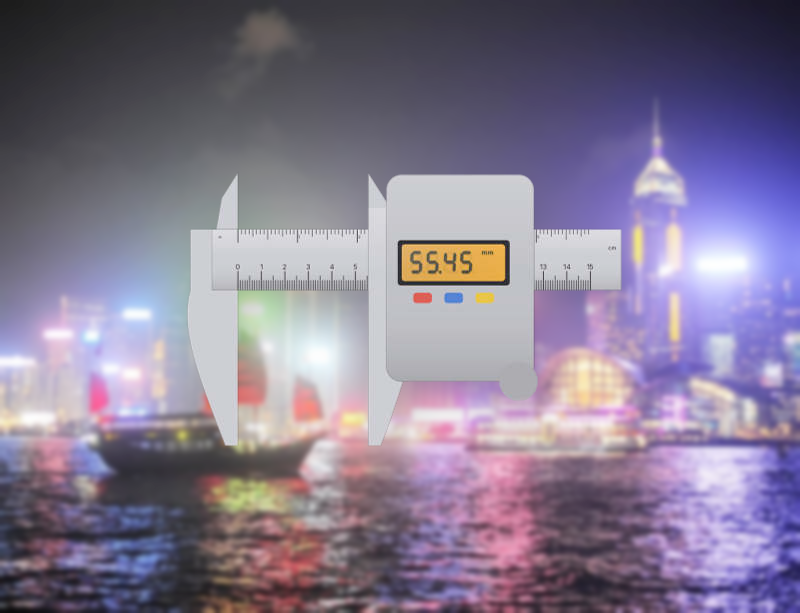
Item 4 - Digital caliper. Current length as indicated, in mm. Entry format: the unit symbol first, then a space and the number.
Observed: mm 55.45
